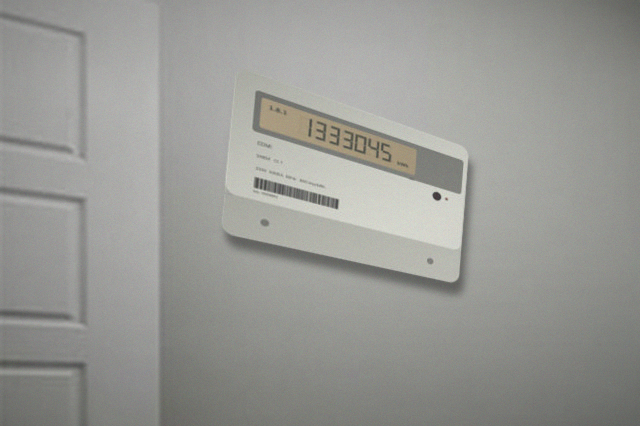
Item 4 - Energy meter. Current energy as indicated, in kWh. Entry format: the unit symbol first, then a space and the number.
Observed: kWh 1333045
